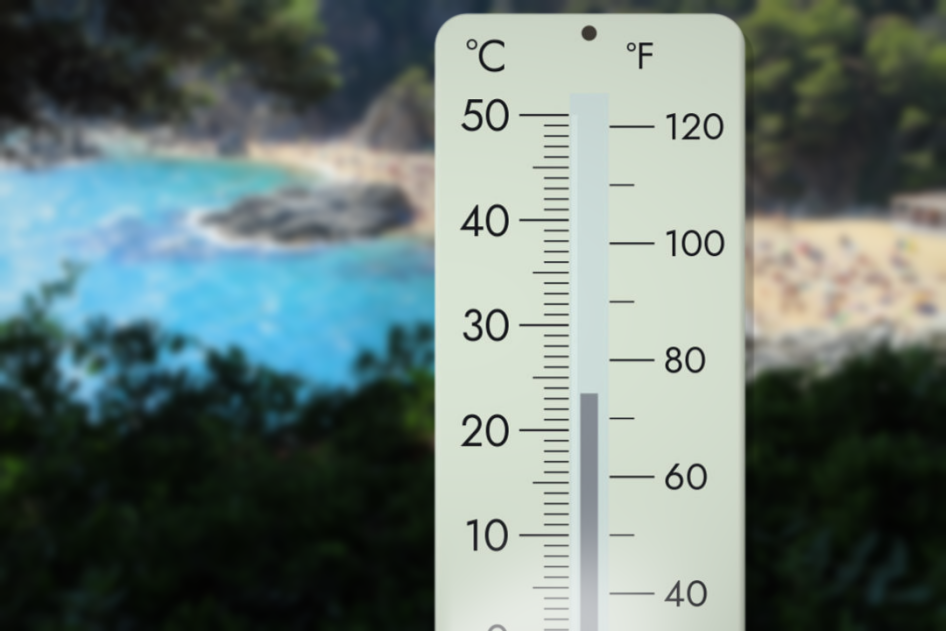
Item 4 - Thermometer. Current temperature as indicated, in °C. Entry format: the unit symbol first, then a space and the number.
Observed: °C 23.5
